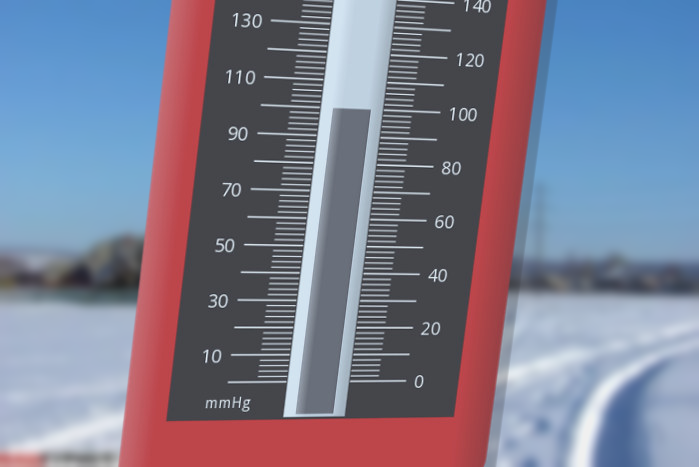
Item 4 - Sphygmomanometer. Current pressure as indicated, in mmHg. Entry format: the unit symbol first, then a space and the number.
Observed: mmHg 100
